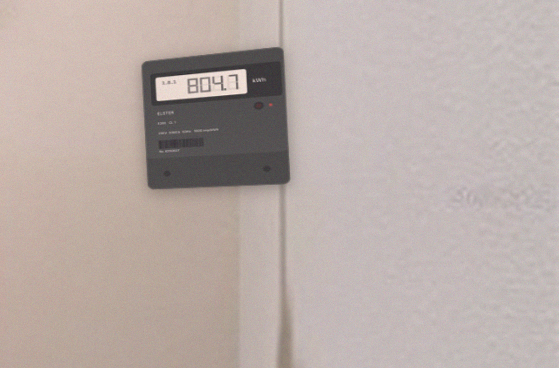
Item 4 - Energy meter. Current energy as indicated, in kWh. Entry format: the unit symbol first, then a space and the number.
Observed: kWh 804.7
